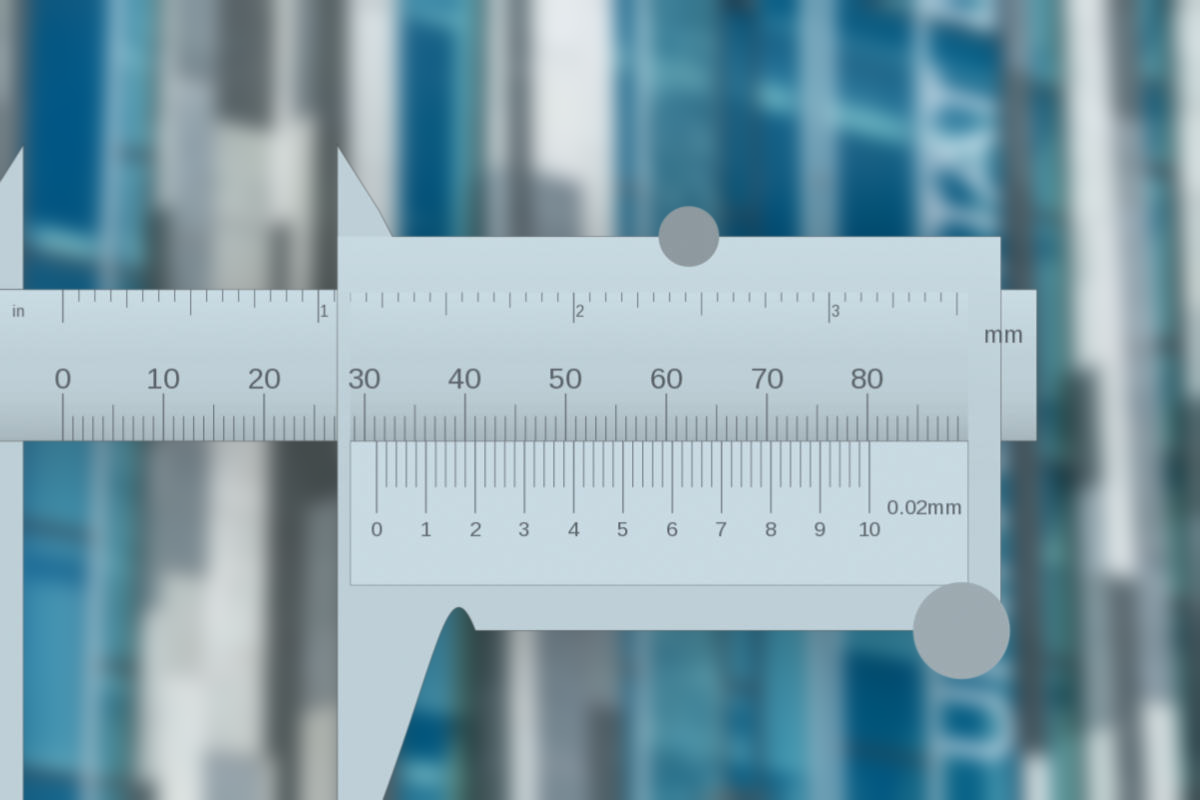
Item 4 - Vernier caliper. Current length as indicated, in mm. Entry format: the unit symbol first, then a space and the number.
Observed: mm 31.2
